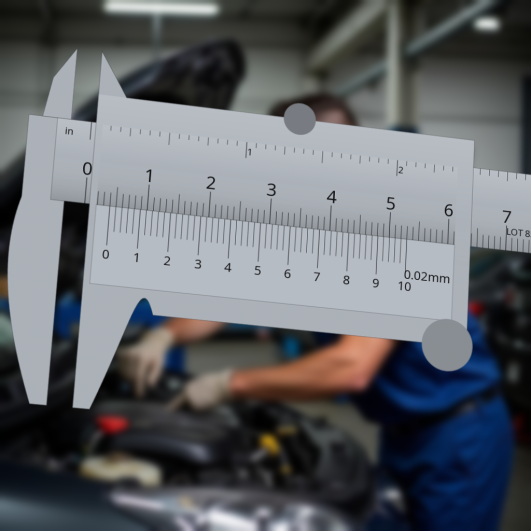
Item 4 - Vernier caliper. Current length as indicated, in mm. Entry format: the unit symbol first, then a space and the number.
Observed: mm 4.0
